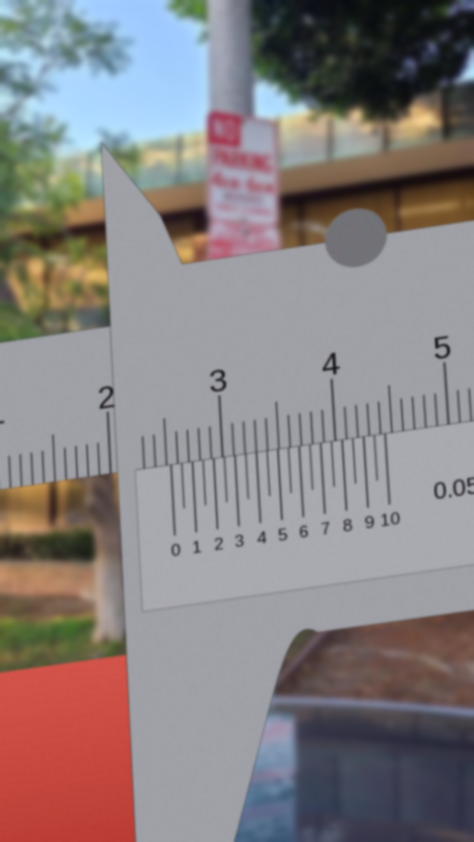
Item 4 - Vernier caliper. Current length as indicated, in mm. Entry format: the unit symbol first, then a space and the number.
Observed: mm 25.4
